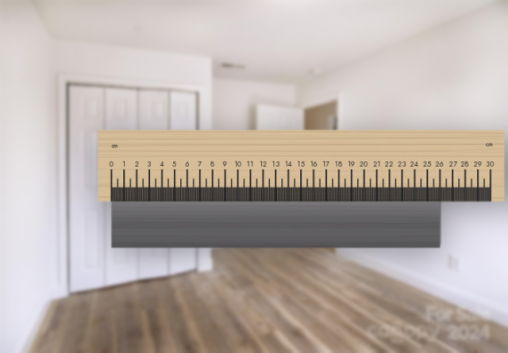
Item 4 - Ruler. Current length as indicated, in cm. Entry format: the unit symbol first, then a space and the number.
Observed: cm 26
